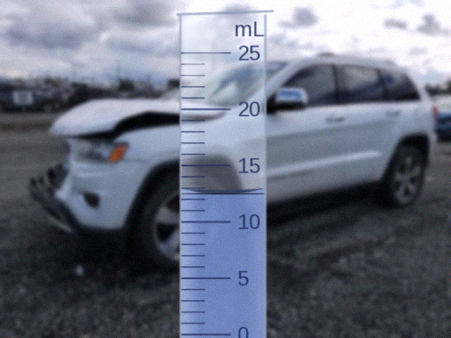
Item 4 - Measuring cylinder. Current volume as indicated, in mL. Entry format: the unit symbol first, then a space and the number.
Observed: mL 12.5
